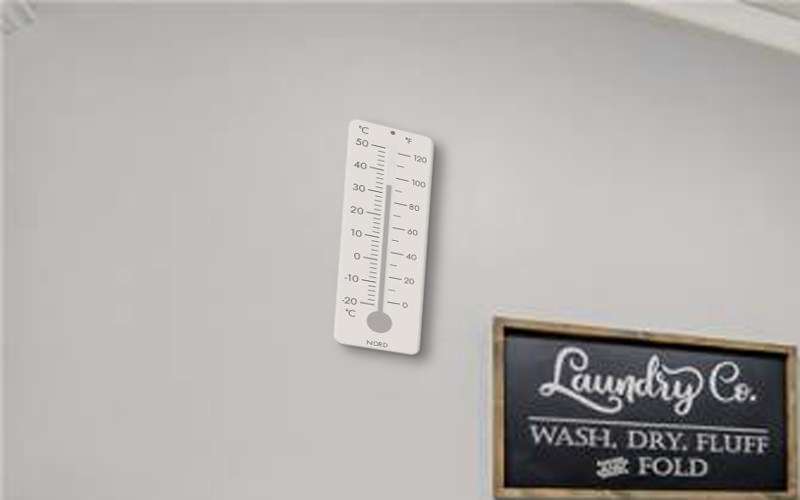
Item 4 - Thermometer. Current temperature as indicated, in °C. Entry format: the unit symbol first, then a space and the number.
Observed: °C 34
